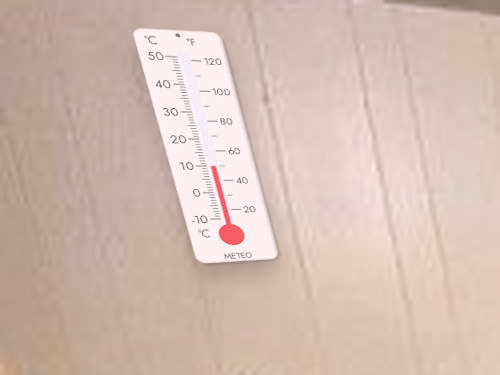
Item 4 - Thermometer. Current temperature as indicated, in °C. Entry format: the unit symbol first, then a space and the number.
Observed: °C 10
